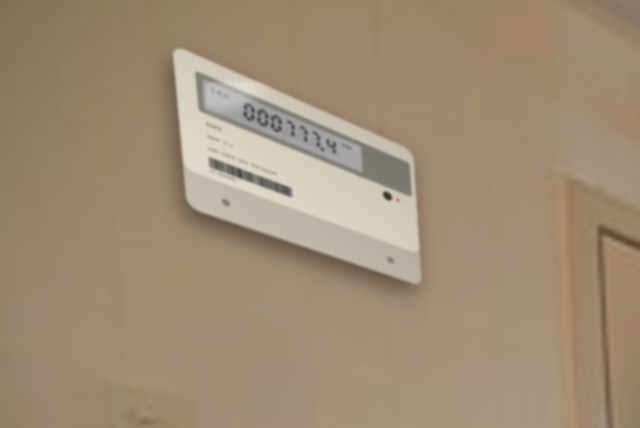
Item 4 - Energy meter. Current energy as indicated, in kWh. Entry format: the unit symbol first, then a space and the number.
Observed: kWh 777.4
